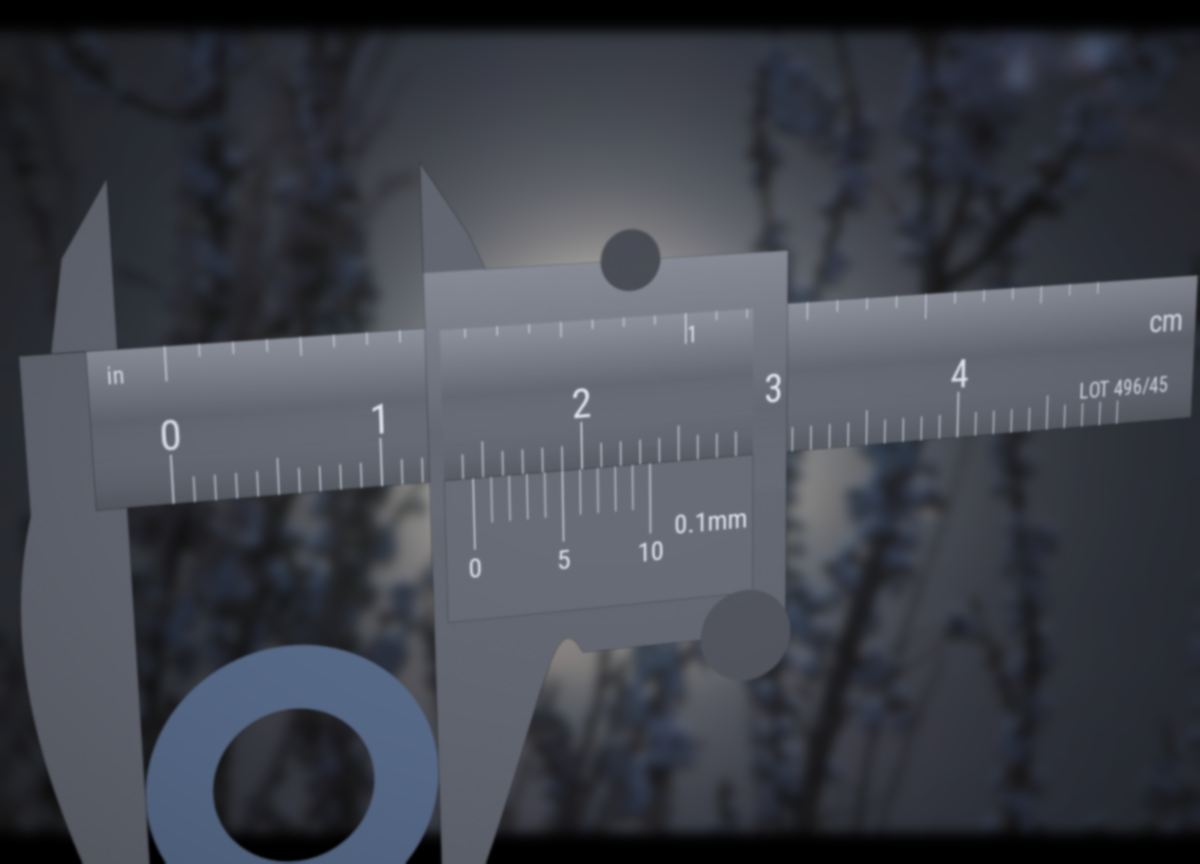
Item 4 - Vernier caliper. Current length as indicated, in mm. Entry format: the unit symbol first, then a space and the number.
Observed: mm 14.5
